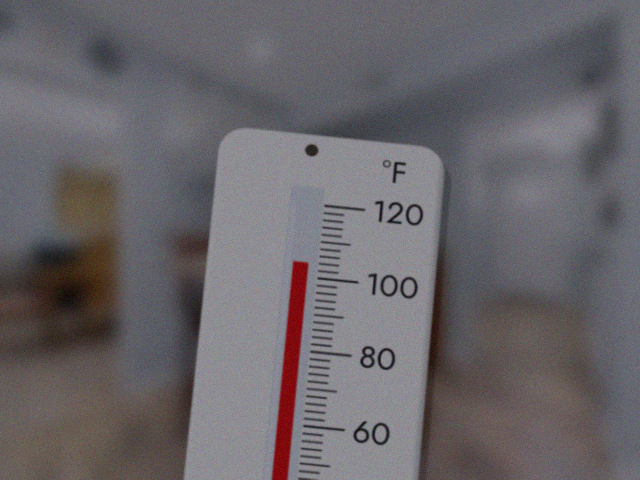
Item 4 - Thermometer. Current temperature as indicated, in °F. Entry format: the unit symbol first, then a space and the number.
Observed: °F 104
